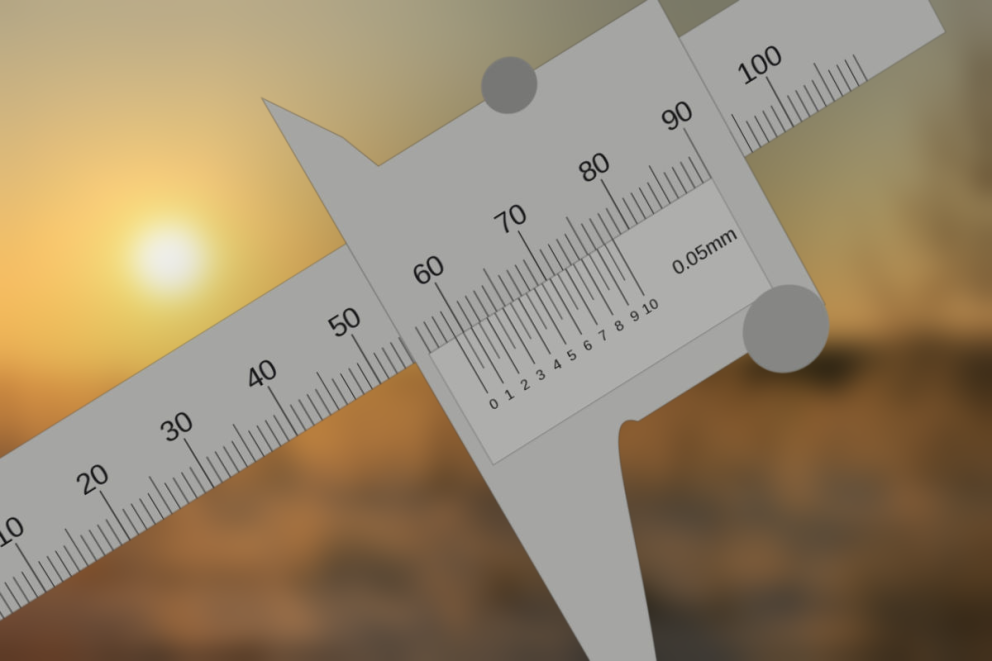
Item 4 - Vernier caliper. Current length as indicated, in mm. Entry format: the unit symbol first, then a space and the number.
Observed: mm 59.0
